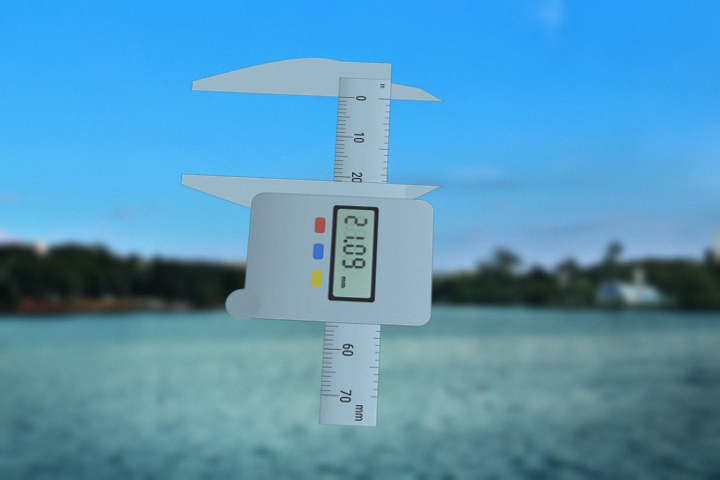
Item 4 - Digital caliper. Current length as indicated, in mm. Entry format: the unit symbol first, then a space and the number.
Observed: mm 21.09
